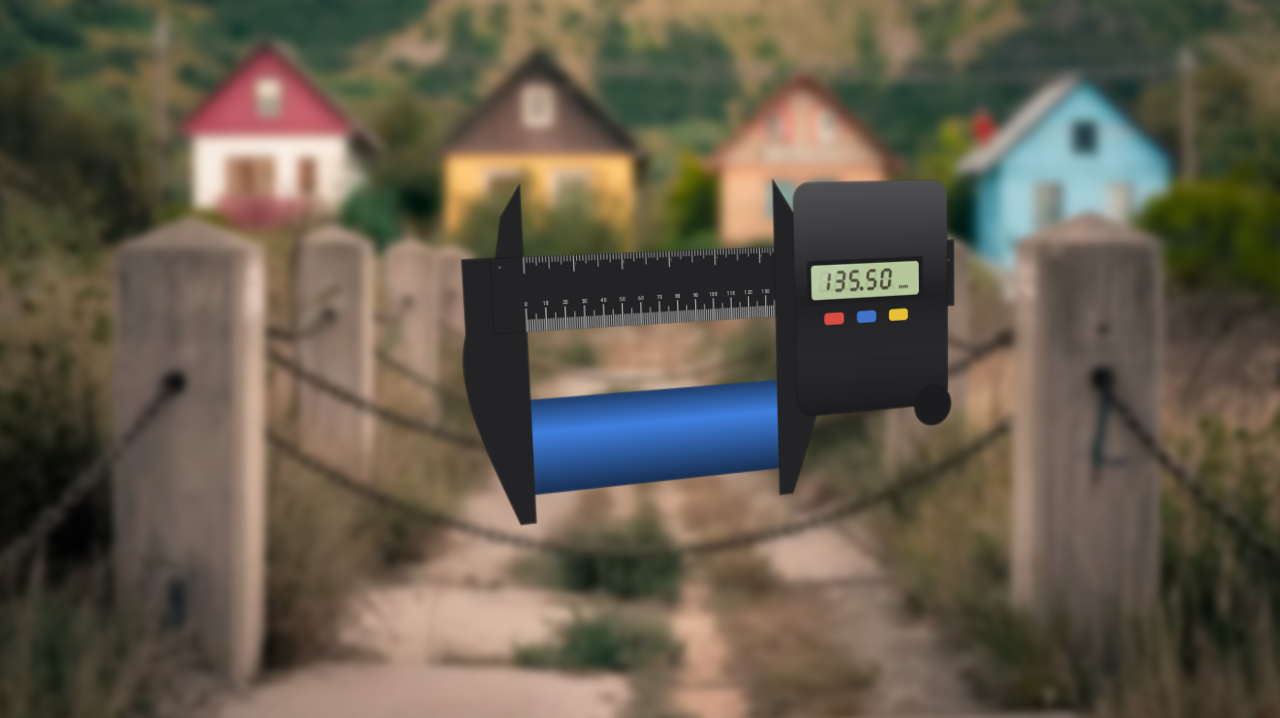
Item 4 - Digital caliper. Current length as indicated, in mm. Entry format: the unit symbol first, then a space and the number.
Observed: mm 135.50
